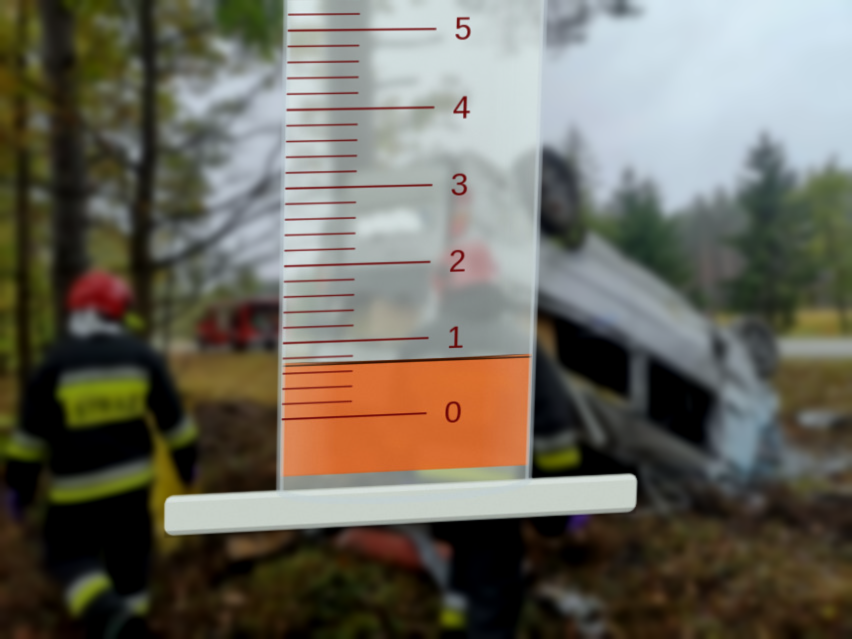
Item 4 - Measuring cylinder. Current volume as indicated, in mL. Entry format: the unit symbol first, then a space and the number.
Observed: mL 0.7
